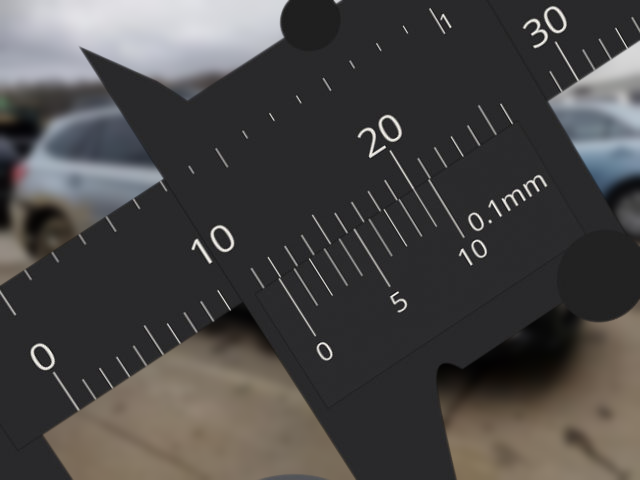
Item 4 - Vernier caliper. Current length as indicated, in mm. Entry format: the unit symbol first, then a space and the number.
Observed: mm 11.9
